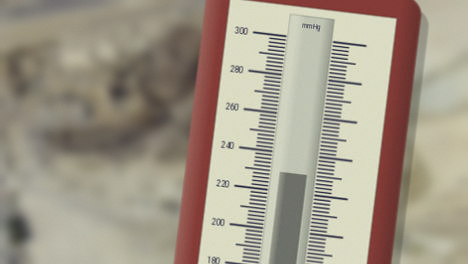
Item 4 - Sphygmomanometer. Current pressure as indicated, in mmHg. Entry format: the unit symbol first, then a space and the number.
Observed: mmHg 230
